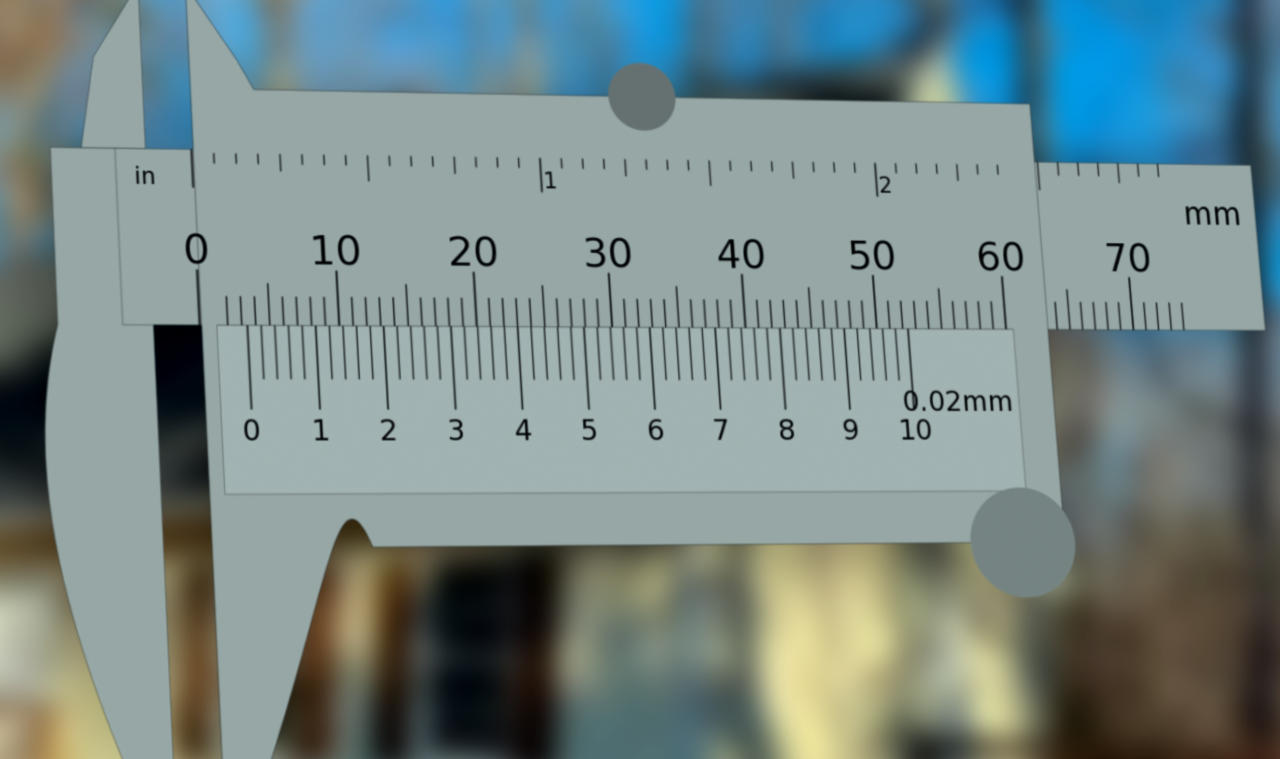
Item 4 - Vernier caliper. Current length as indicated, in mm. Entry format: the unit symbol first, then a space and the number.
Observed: mm 3.4
